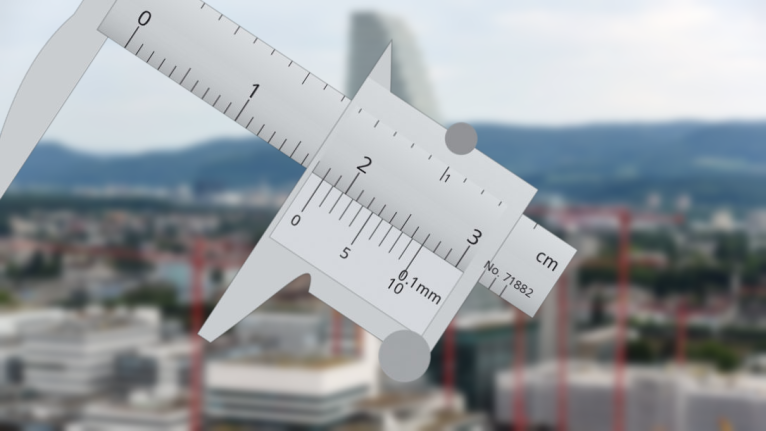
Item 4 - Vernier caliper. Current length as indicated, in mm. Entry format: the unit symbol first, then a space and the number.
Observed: mm 18.0
